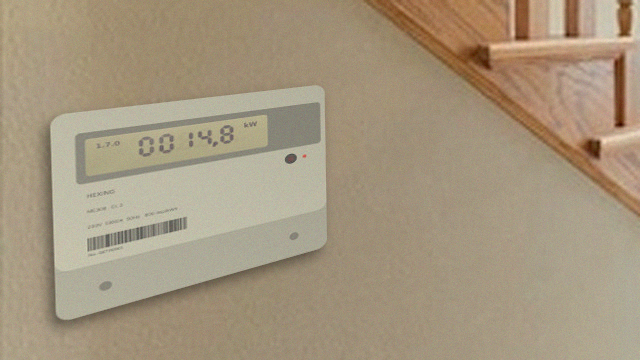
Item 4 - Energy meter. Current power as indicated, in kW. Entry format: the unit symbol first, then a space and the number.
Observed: kW 14.8
